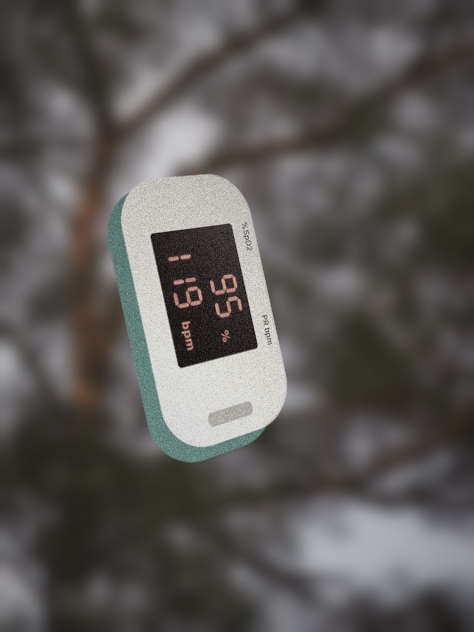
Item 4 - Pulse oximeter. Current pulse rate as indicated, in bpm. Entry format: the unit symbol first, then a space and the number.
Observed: bpm 119
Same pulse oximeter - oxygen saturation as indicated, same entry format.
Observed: % 95
